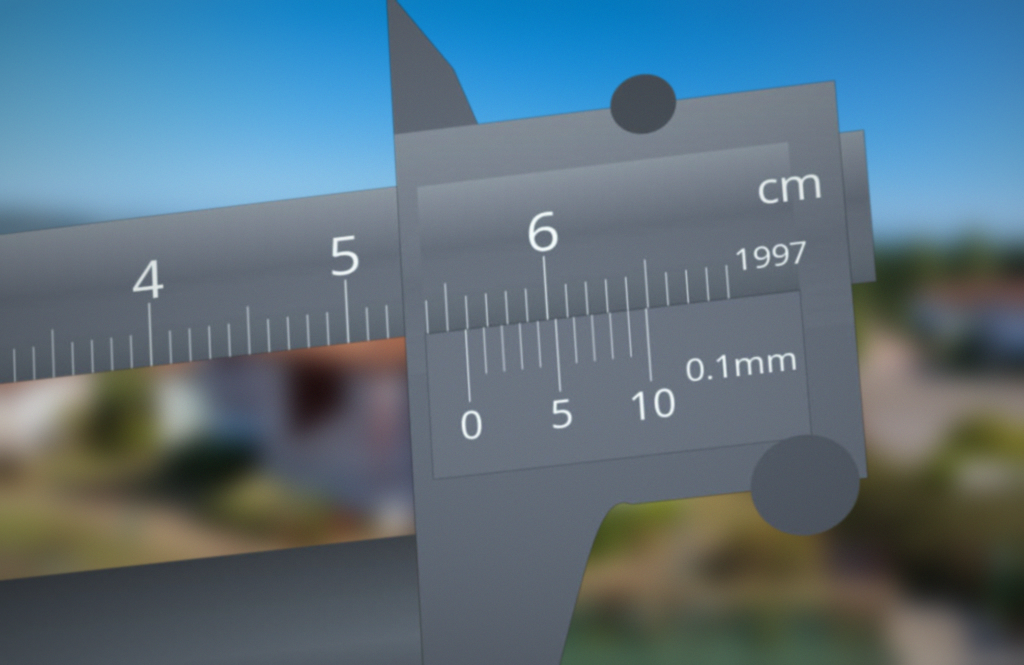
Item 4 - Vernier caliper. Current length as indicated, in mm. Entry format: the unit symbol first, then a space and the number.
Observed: mm 55.9
